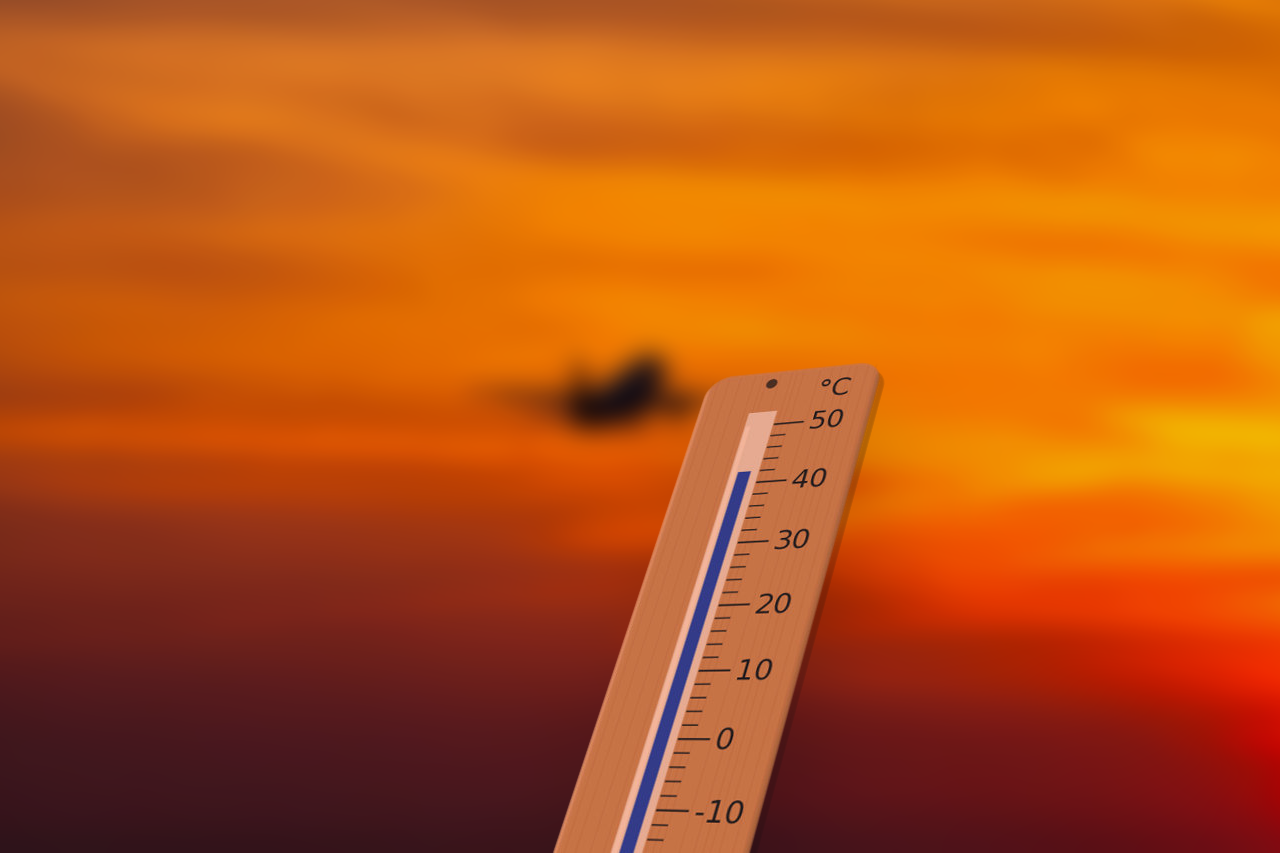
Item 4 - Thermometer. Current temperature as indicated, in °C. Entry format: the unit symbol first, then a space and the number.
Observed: °C 42
